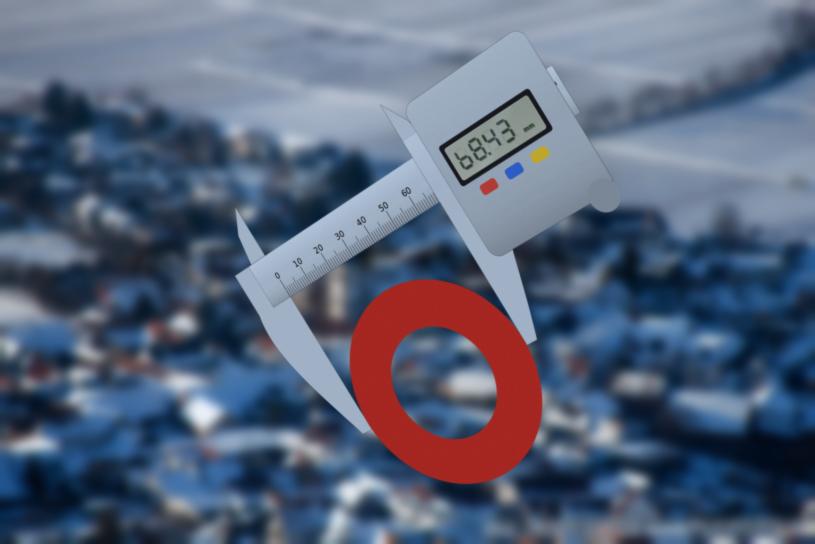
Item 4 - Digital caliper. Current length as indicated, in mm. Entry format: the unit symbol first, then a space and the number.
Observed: mm 68.43
